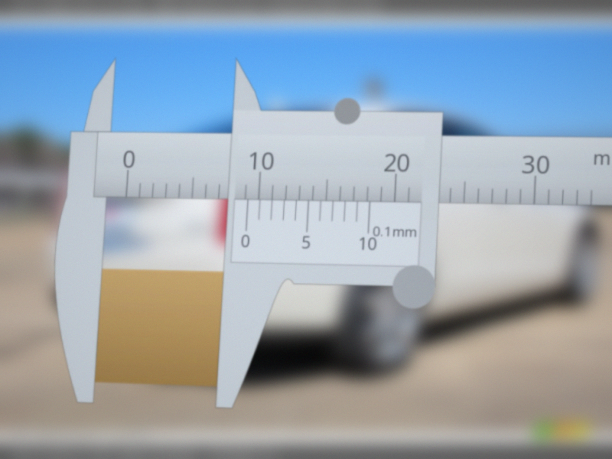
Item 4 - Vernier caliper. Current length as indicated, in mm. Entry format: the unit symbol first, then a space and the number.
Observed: mm 9.2
